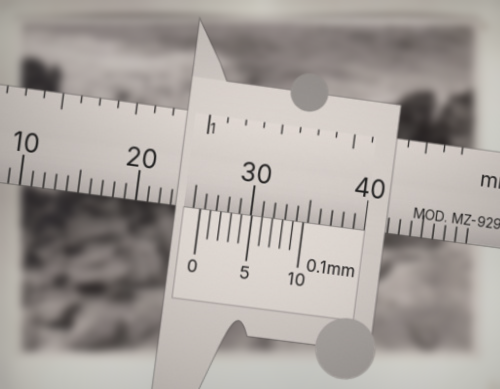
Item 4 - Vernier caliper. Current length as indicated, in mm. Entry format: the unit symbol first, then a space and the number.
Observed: mm 25.6
